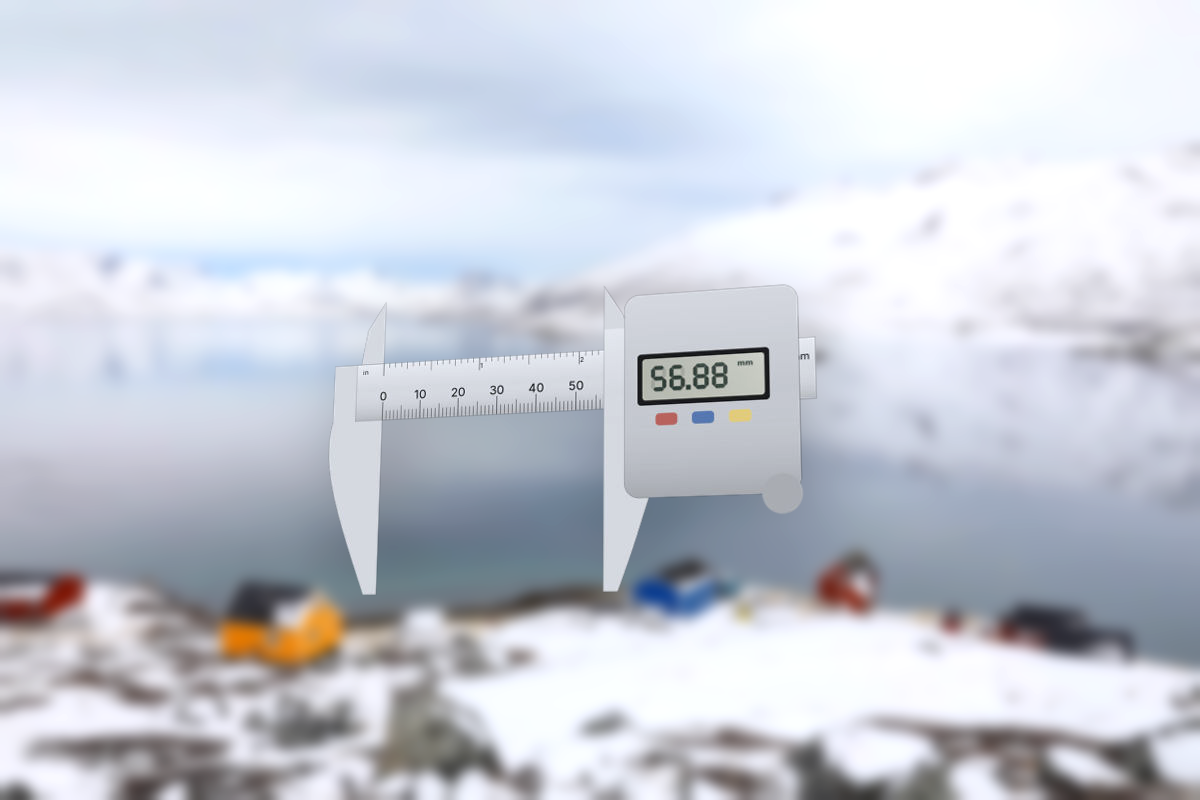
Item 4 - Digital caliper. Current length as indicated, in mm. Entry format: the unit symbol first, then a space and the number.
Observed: mm 56.88
